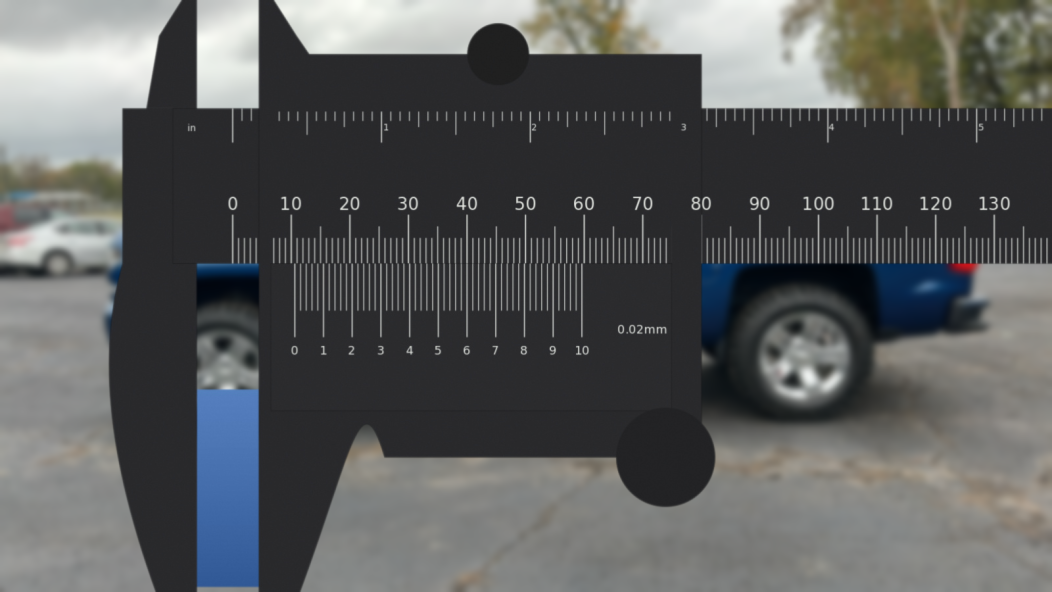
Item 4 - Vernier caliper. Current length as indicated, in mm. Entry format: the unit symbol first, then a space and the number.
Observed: mm 10.6
